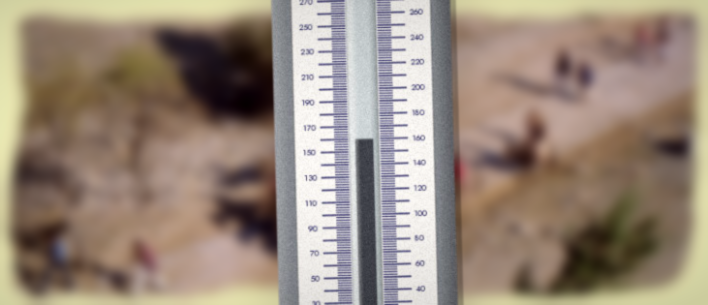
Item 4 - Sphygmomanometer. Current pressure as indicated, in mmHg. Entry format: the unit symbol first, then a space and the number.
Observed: mmHg 160
